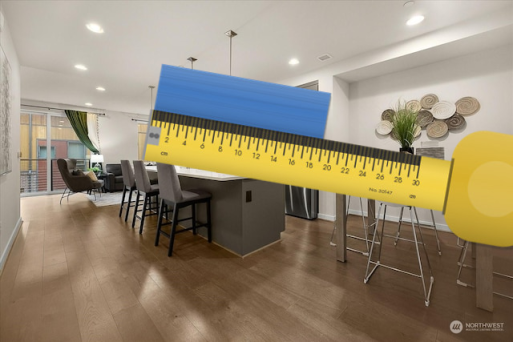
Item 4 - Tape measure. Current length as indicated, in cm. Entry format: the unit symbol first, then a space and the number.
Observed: cm 19
